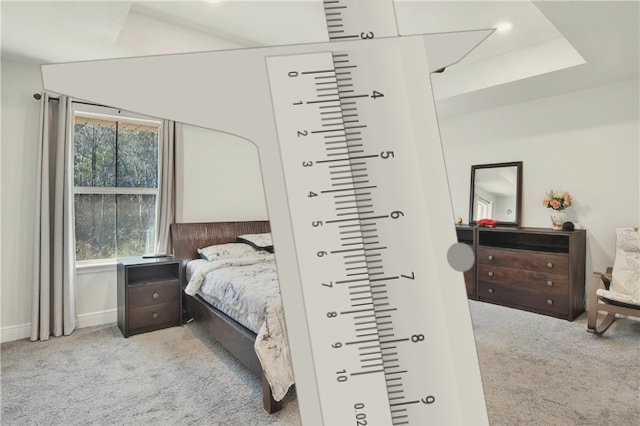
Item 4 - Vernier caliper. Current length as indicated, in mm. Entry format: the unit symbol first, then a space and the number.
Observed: mm 35.4
